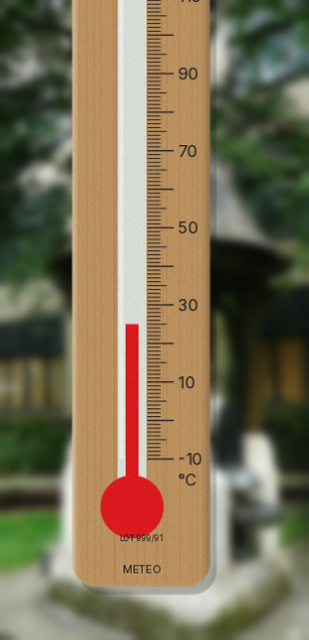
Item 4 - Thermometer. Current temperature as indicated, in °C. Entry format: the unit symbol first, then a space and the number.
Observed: °C 25
